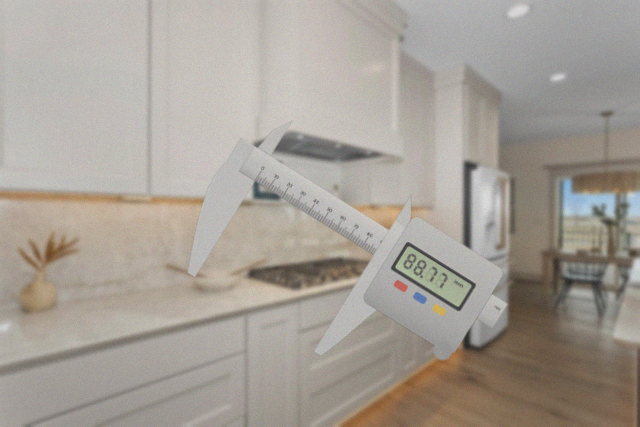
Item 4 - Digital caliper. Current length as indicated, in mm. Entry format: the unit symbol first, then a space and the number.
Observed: mm 88.77
